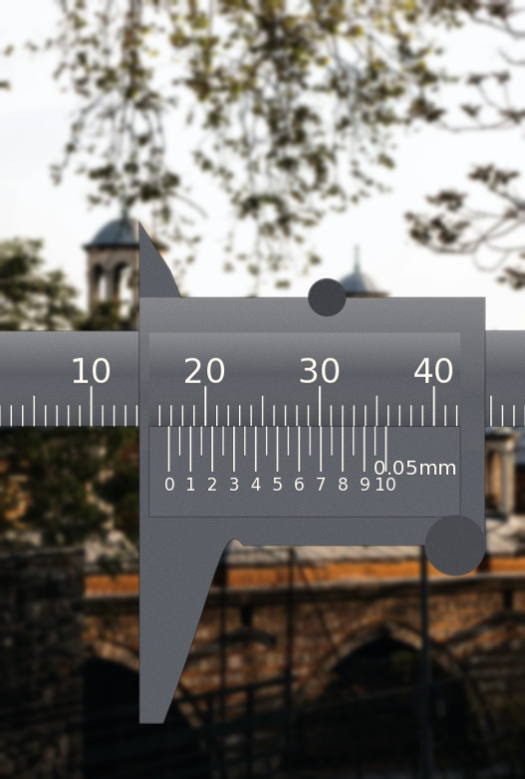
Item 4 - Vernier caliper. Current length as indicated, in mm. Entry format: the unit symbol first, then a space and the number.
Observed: mm 16.8
